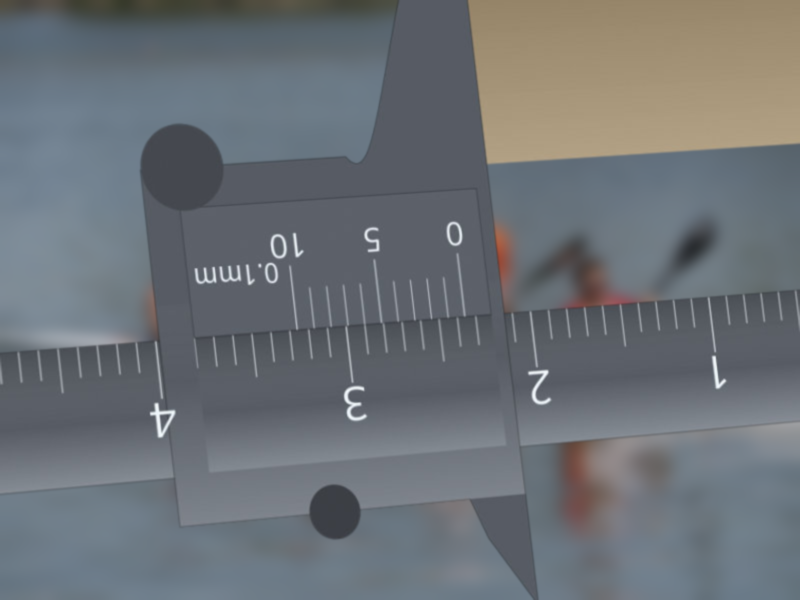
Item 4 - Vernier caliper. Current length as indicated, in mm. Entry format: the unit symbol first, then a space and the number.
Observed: mm 23.6
